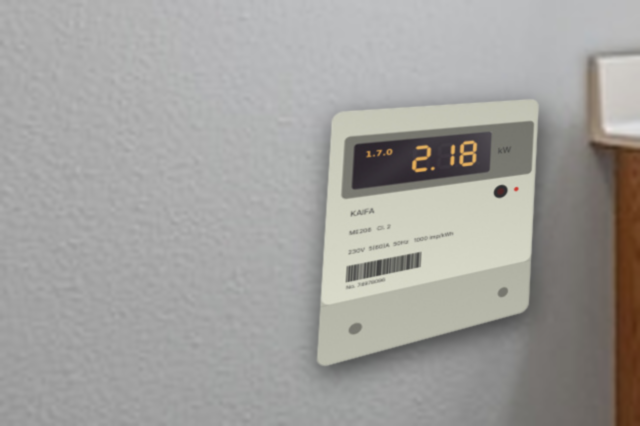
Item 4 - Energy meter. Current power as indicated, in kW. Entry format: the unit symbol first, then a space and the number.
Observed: kW 2.18
